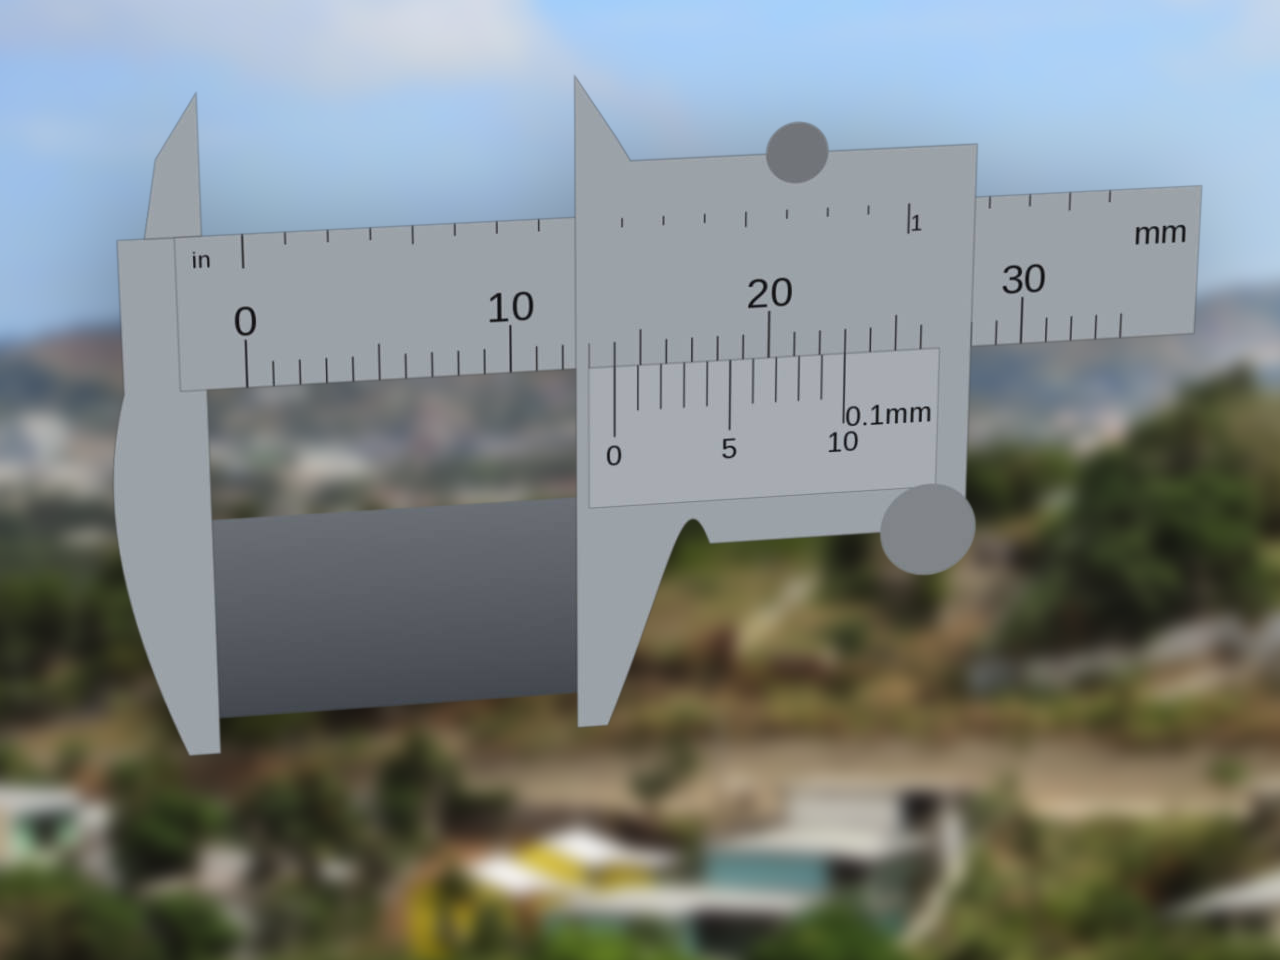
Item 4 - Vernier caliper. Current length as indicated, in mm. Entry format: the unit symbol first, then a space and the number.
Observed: mm 14.0
